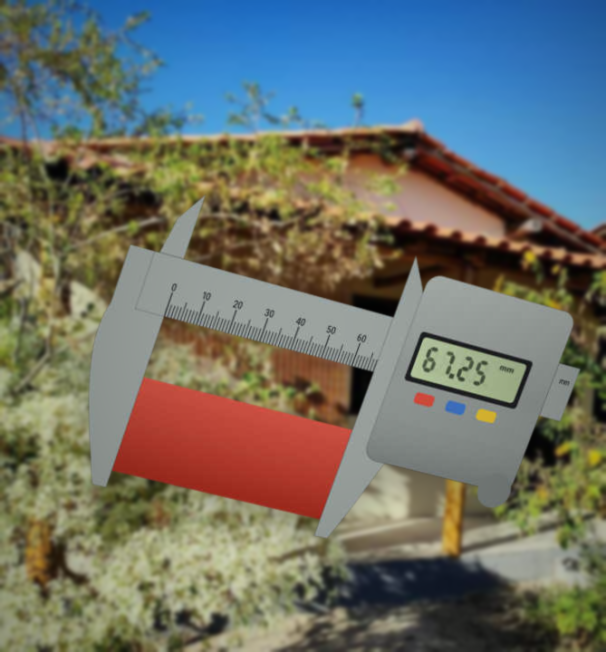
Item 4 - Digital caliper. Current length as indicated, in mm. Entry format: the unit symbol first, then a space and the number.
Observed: mm 67.25
